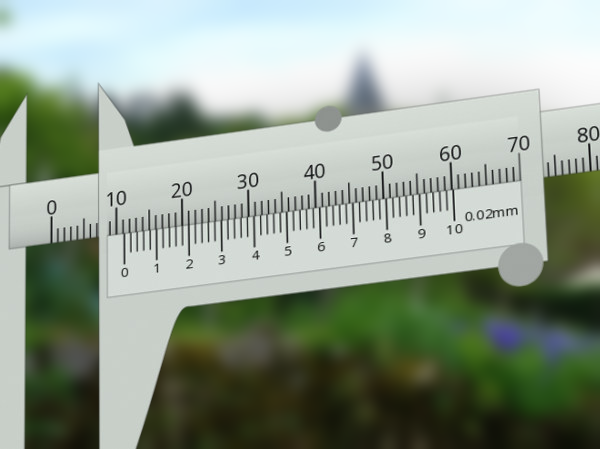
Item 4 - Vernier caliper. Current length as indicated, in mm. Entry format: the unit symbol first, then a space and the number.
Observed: mm 11.2
